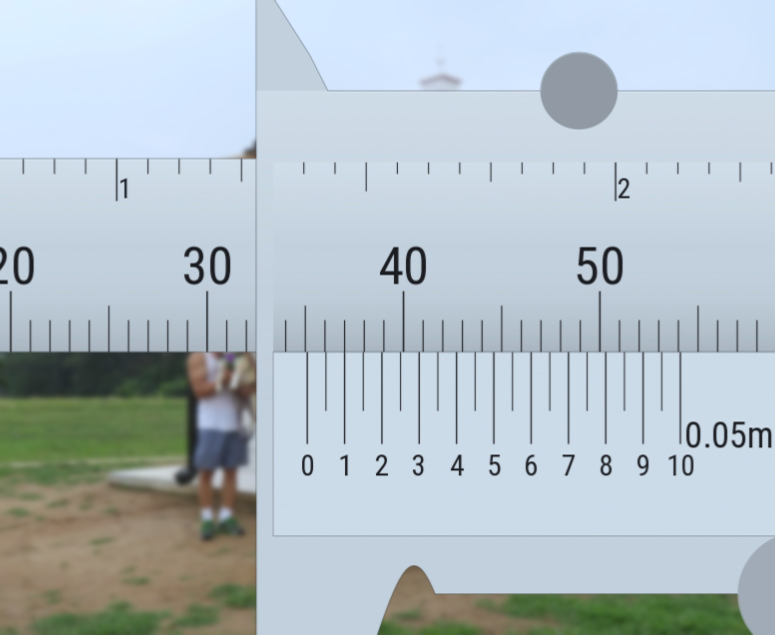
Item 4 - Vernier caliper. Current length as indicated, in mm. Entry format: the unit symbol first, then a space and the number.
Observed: mm 35.1
